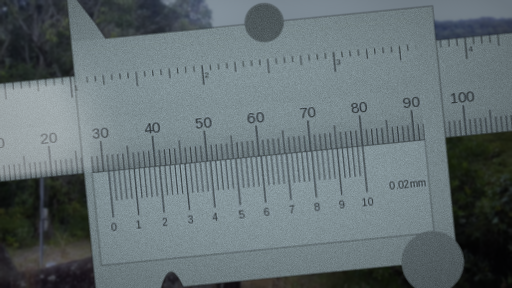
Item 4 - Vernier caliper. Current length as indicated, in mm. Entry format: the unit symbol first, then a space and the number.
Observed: mm 31.0
